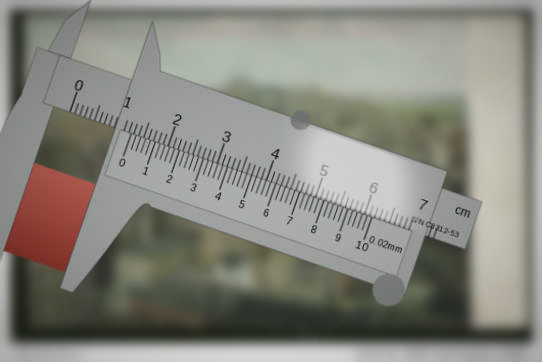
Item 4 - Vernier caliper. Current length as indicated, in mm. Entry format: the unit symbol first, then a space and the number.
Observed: mm 12.5
